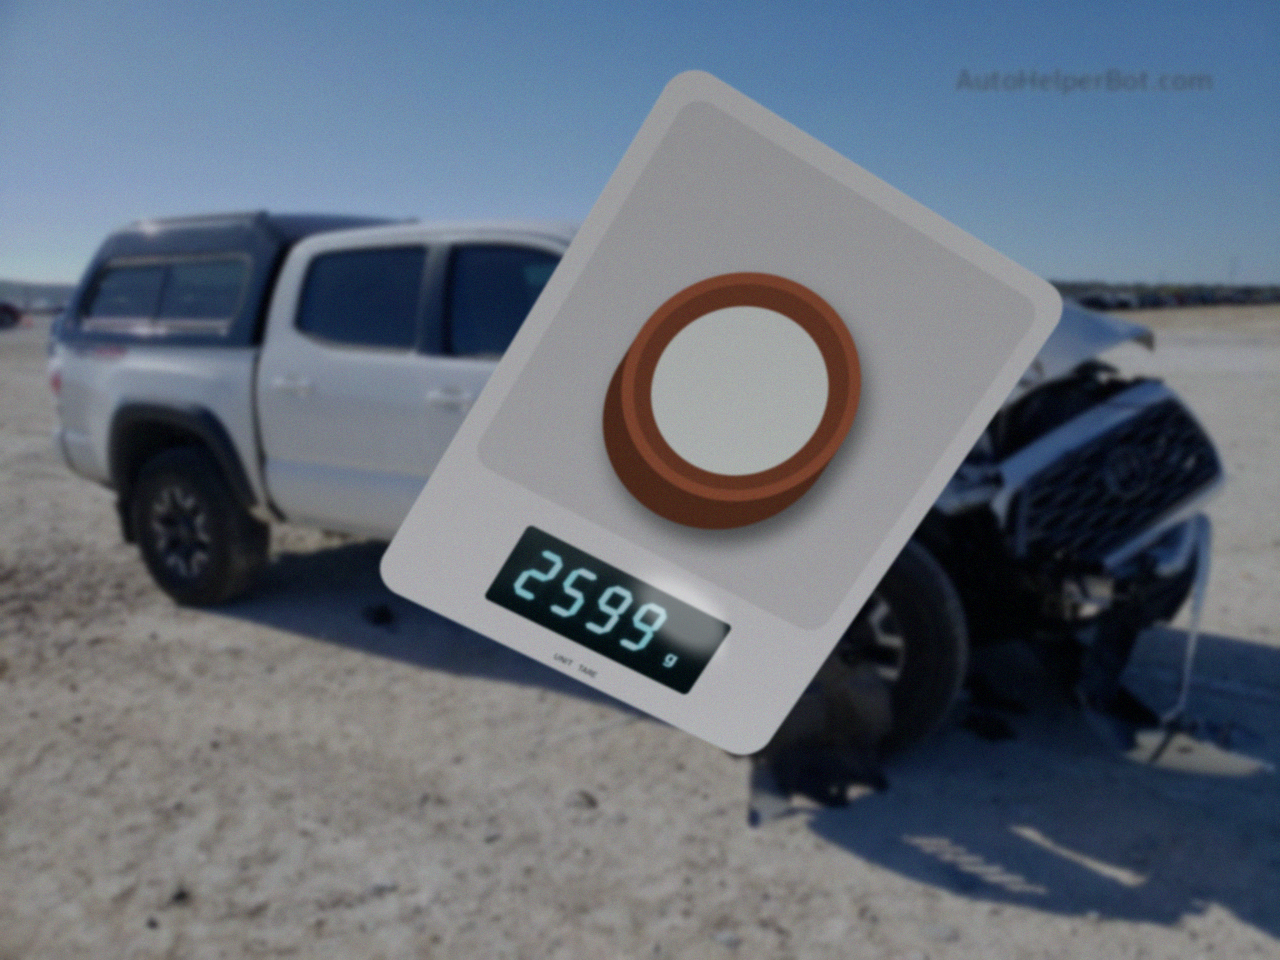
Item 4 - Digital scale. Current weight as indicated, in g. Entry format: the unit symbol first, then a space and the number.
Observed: g 2599
